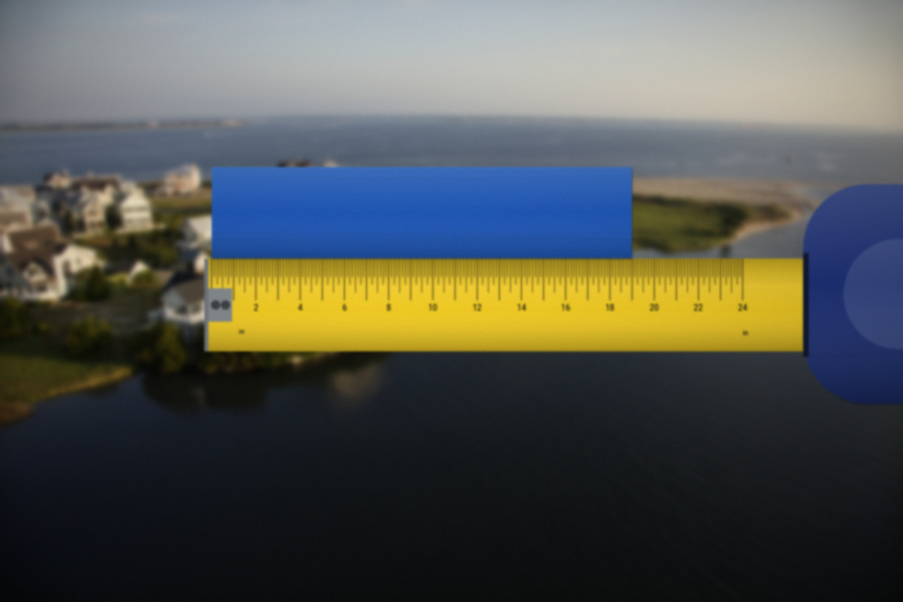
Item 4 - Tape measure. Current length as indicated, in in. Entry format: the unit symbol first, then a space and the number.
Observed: in 19
